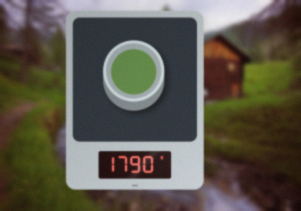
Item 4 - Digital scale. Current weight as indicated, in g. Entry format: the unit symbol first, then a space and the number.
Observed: g 1790
